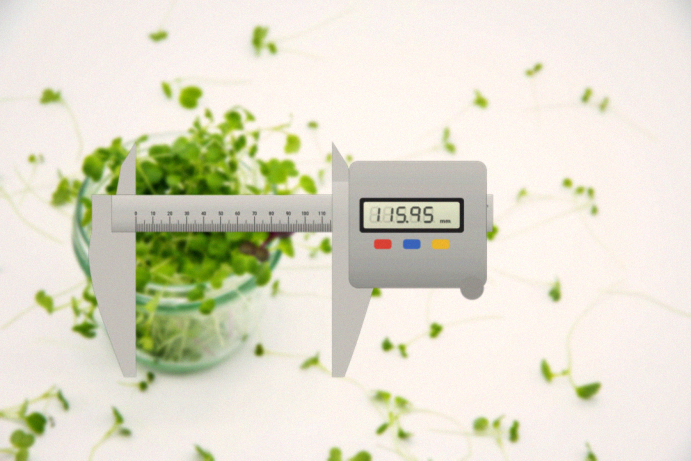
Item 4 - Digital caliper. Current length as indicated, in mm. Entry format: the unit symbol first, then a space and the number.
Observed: mm 115.95
